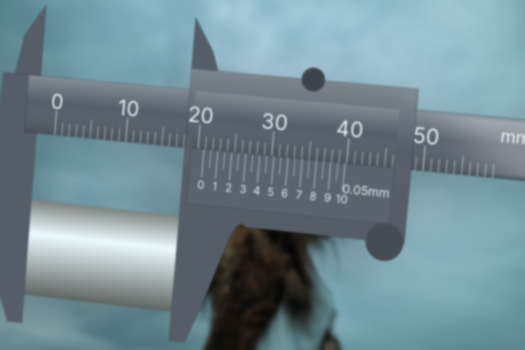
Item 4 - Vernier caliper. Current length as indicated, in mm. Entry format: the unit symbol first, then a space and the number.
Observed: mm 20.8
